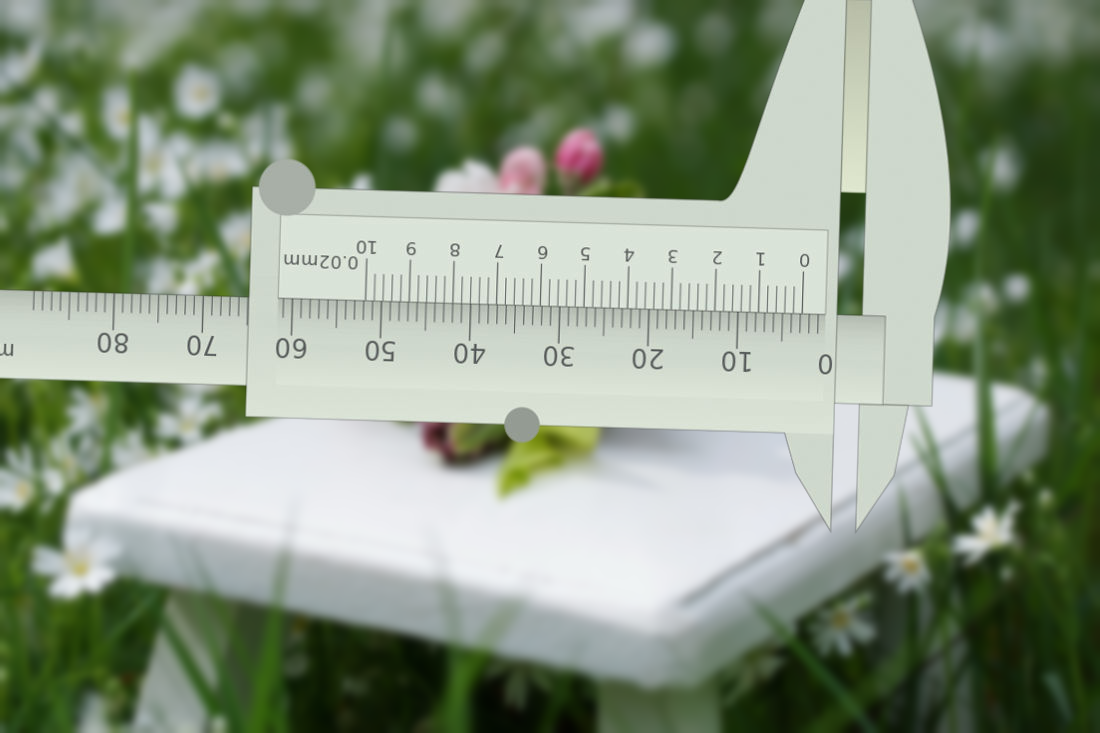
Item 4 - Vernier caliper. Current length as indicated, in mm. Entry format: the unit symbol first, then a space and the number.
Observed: mm 2.8
